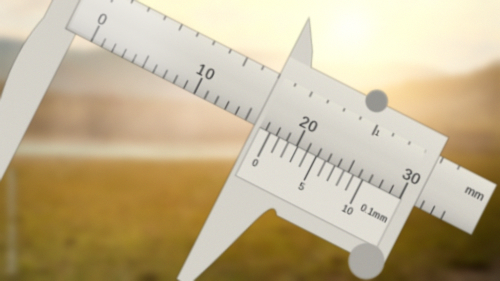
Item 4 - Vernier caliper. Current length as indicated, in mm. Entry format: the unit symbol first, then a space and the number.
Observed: mm 17.4
